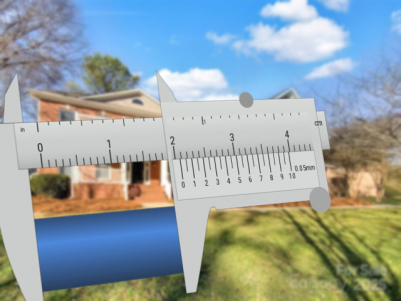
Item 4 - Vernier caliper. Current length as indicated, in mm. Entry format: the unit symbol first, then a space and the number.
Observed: mm 20.8
